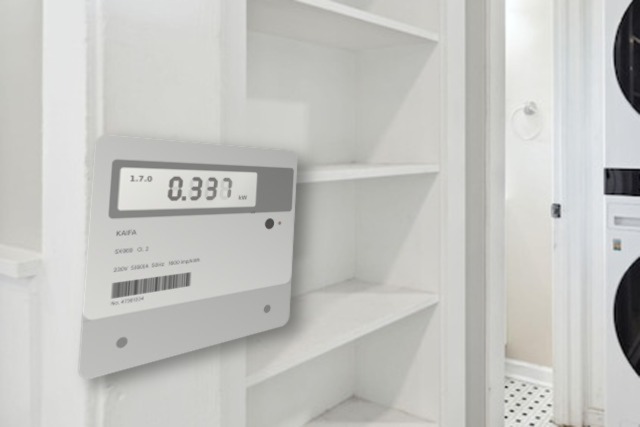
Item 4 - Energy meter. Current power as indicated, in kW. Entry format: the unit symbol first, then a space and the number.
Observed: kW 0.337
